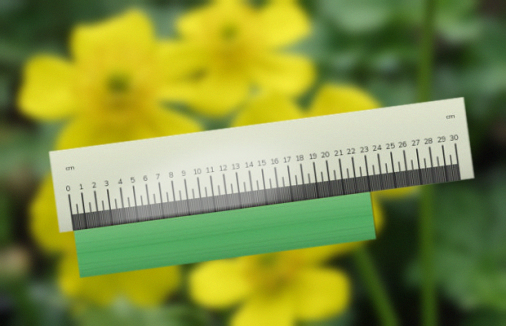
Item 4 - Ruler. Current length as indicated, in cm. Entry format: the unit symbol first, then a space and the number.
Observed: cm 23
